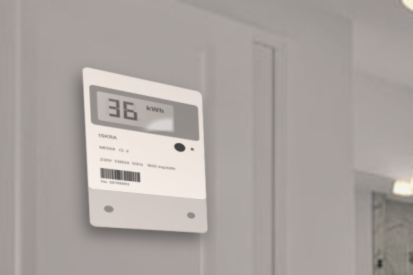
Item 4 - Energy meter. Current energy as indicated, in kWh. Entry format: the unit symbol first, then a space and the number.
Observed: kWh 36
